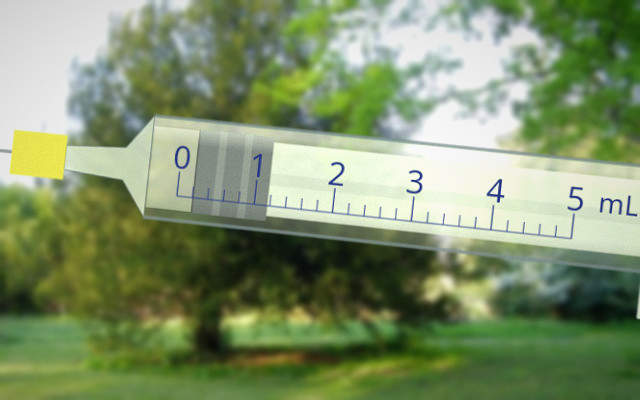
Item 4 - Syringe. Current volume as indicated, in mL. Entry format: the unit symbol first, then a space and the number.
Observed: mL 0.2
